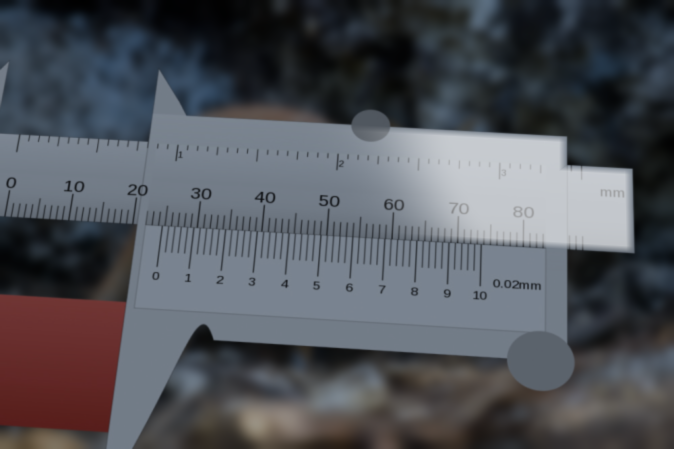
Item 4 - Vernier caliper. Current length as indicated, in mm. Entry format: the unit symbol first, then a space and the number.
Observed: mm 24.6
